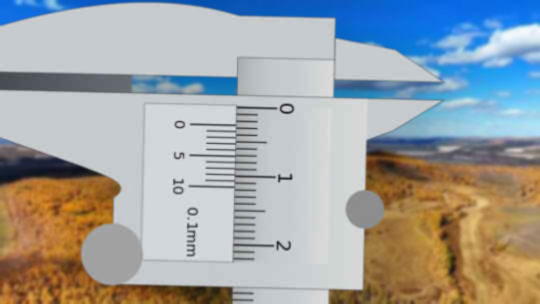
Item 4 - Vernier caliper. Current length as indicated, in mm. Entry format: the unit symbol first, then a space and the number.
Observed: mm 2.6
